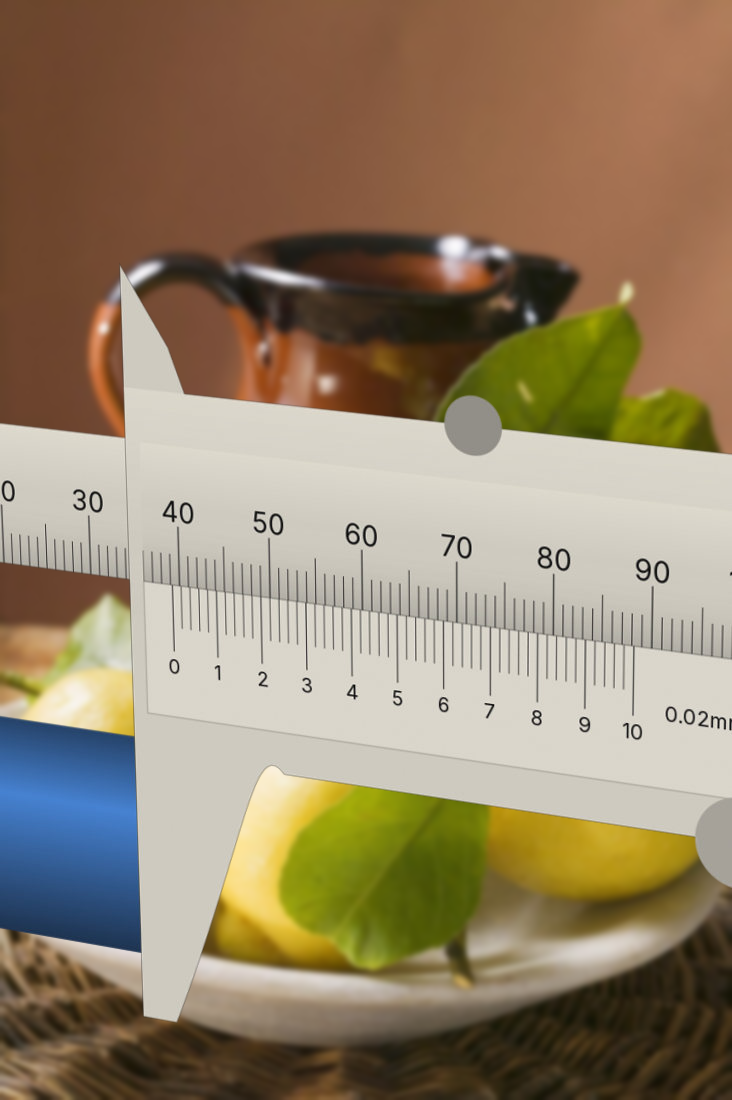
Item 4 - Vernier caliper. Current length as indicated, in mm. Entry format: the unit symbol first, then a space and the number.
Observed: mm 39.2
